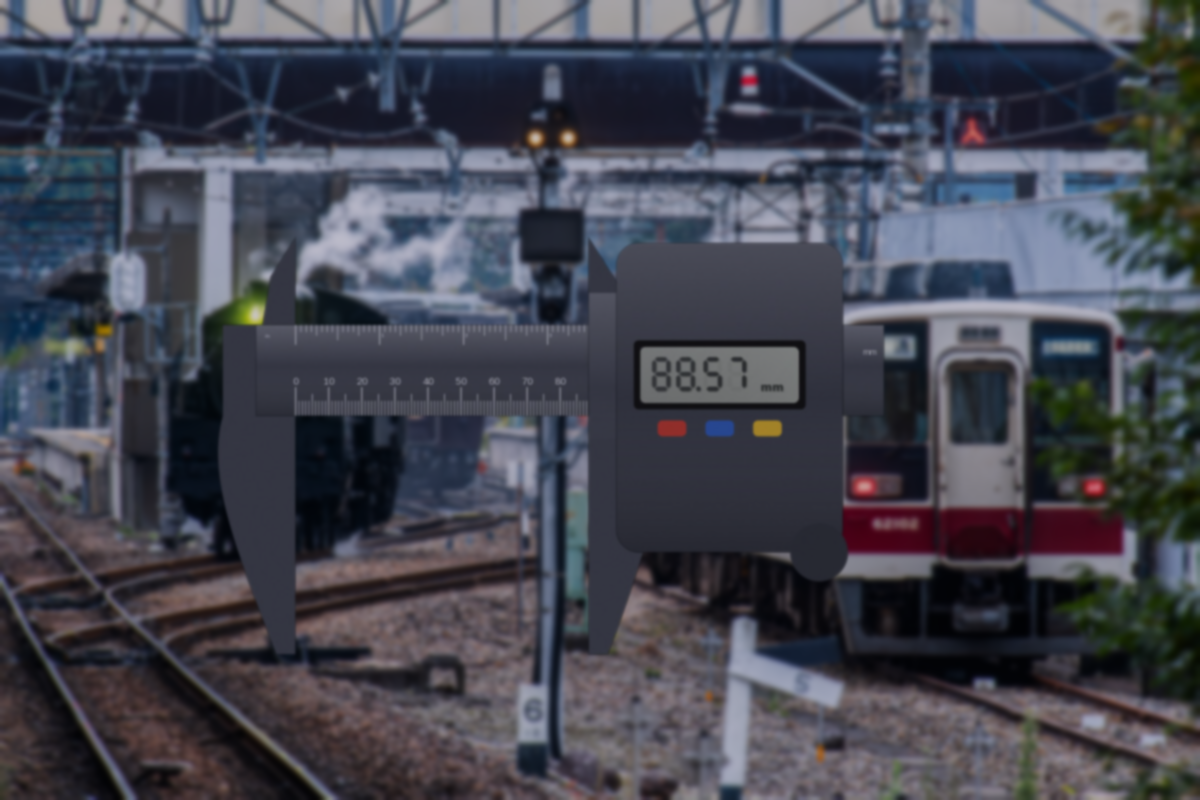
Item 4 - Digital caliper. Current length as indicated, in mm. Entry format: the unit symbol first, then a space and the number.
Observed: mm 88.57
